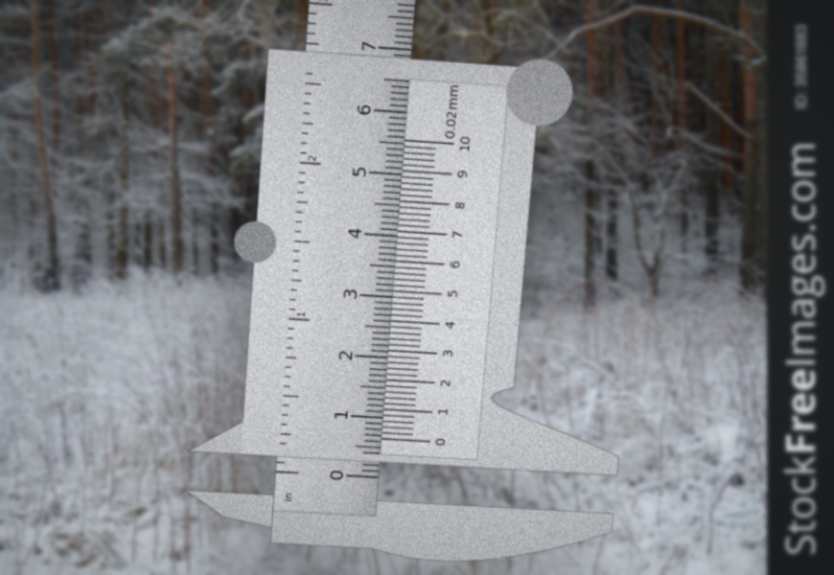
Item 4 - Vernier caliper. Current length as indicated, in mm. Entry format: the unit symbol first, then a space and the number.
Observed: mm 6.5
